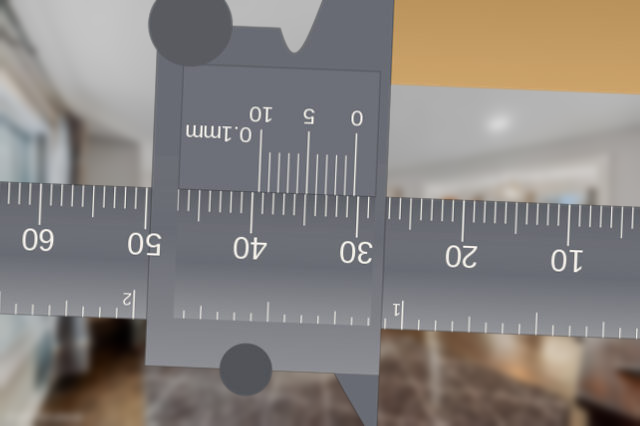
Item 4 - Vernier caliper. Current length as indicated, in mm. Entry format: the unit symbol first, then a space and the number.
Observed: mm 30.4
